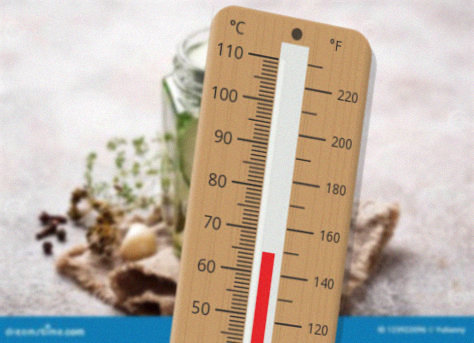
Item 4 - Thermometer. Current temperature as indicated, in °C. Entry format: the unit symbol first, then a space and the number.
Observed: °C 65
